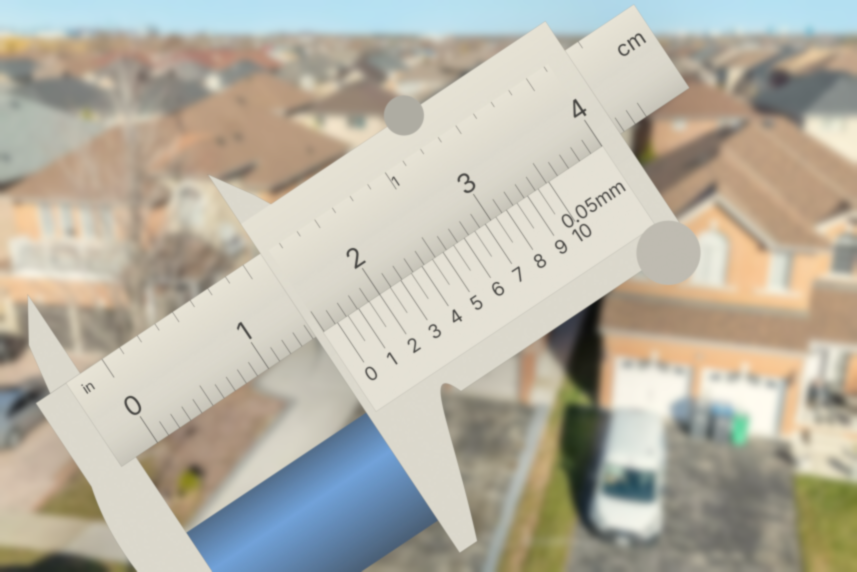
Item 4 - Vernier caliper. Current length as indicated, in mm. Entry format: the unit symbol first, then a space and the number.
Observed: mm 16.2
